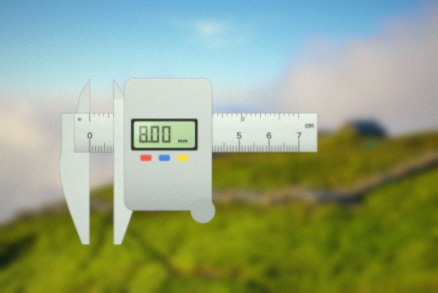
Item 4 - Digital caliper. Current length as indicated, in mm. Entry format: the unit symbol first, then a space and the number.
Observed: mm 8.00
